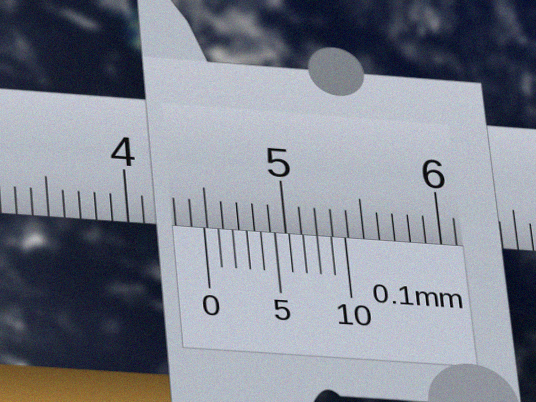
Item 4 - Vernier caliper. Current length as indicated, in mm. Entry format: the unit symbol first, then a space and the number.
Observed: mm 44.8
